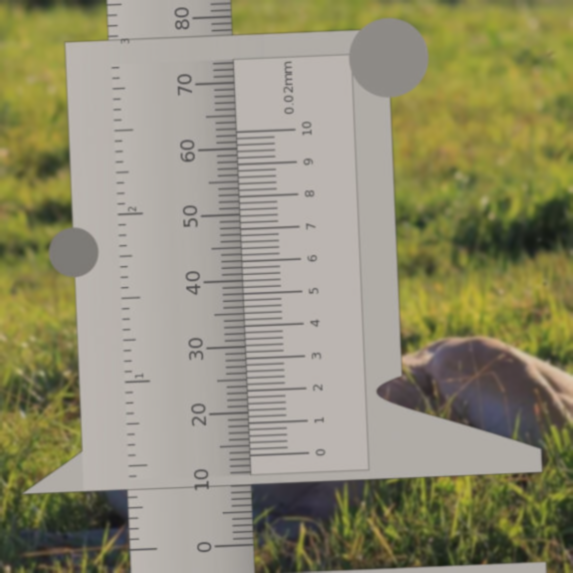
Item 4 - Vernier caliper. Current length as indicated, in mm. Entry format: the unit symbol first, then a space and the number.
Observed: mm 13.5
